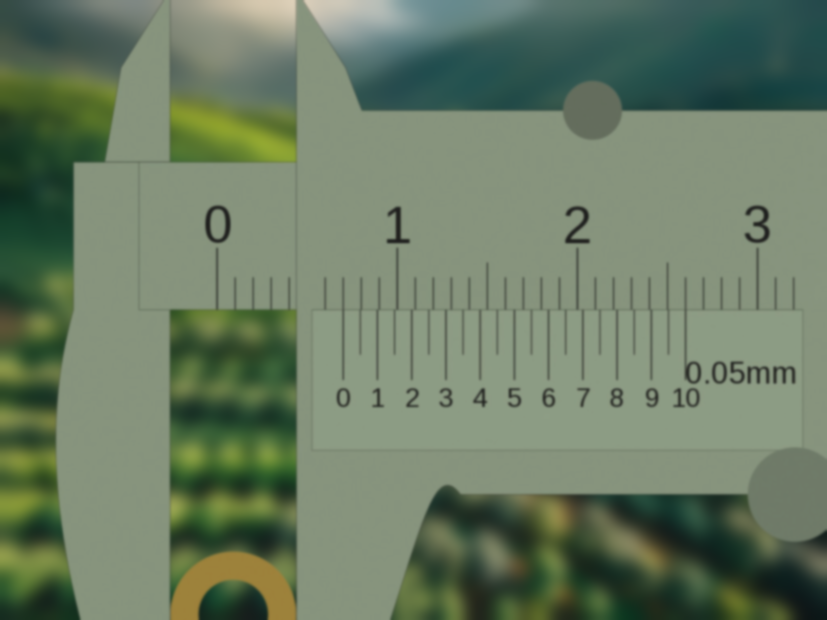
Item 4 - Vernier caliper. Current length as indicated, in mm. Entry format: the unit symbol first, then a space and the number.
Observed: mm 7.0
